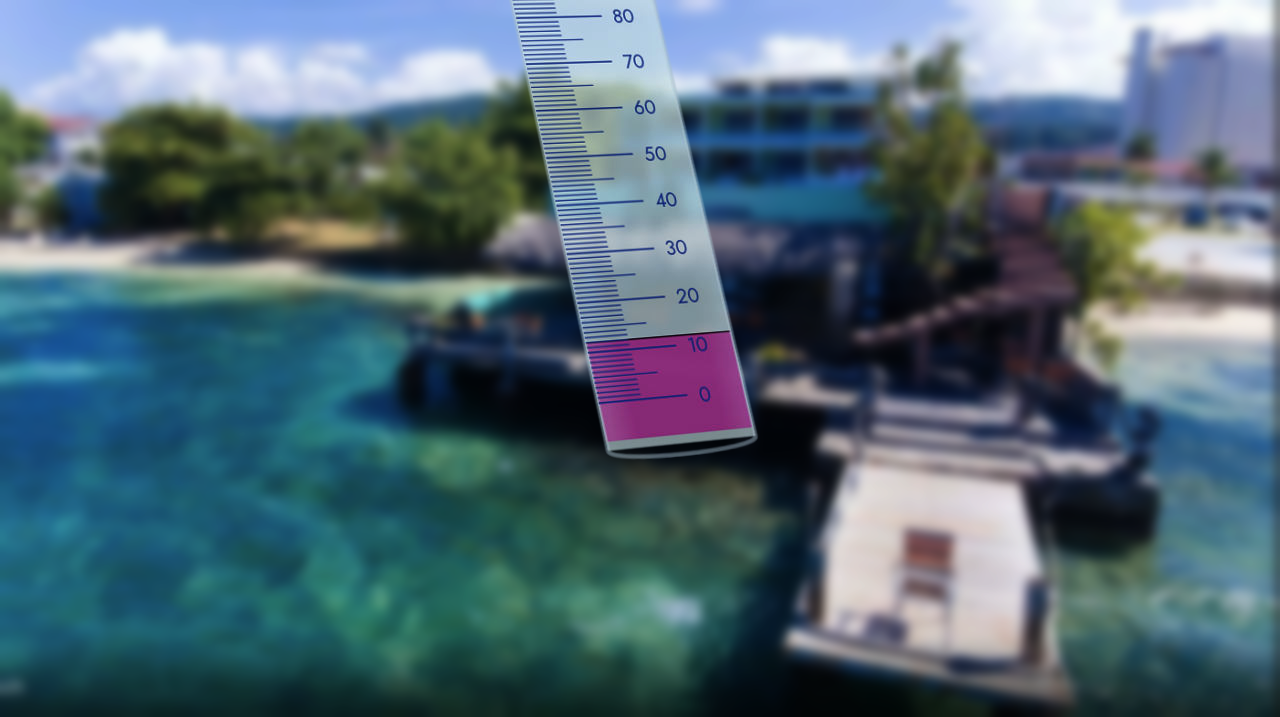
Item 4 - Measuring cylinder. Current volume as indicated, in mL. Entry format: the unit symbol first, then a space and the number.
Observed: mL 12
